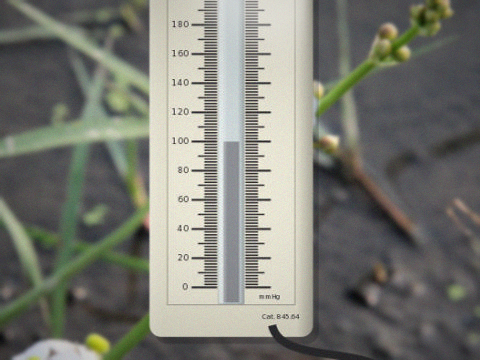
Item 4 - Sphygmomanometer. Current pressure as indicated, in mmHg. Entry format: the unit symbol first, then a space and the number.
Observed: mmHg 100
